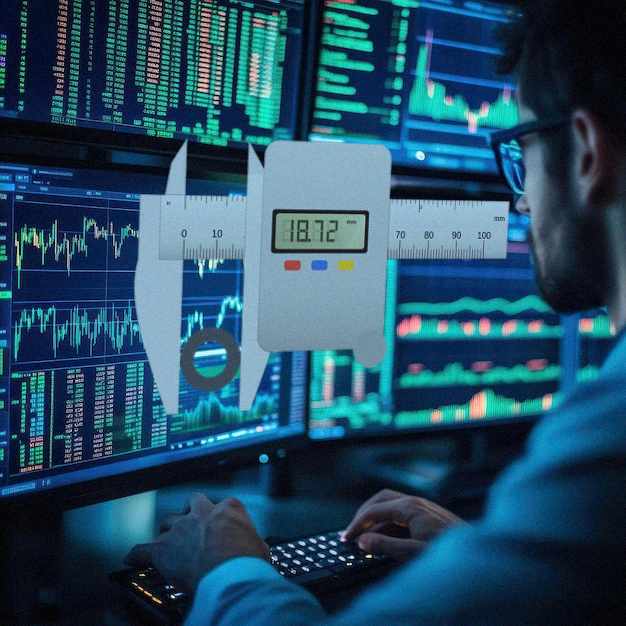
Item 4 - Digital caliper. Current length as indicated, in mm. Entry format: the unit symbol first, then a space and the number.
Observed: mm 18.72
